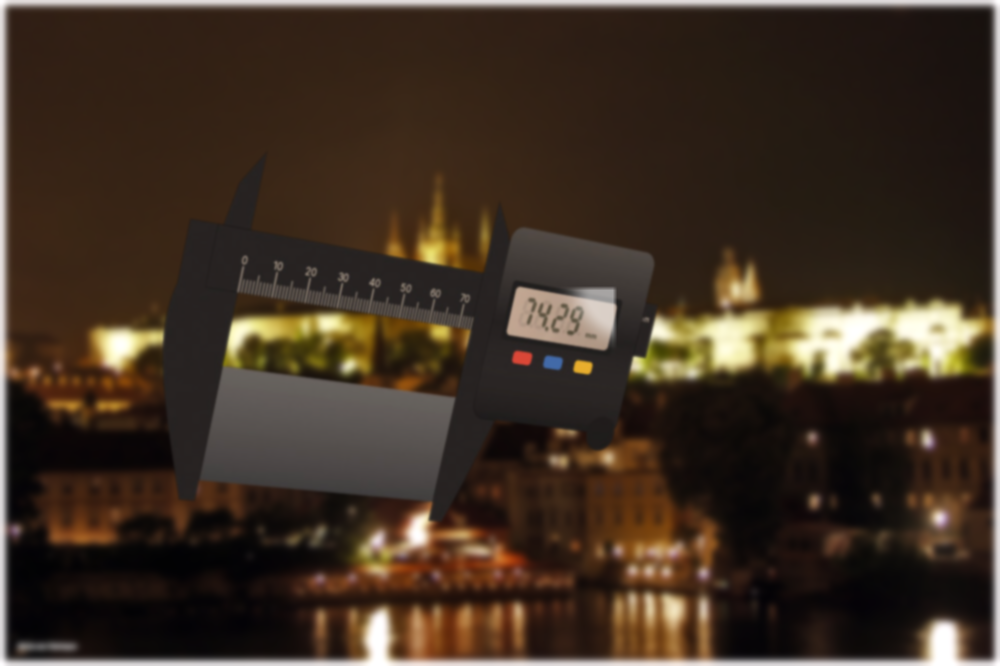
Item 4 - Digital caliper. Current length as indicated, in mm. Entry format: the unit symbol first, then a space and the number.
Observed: mm 74.29
